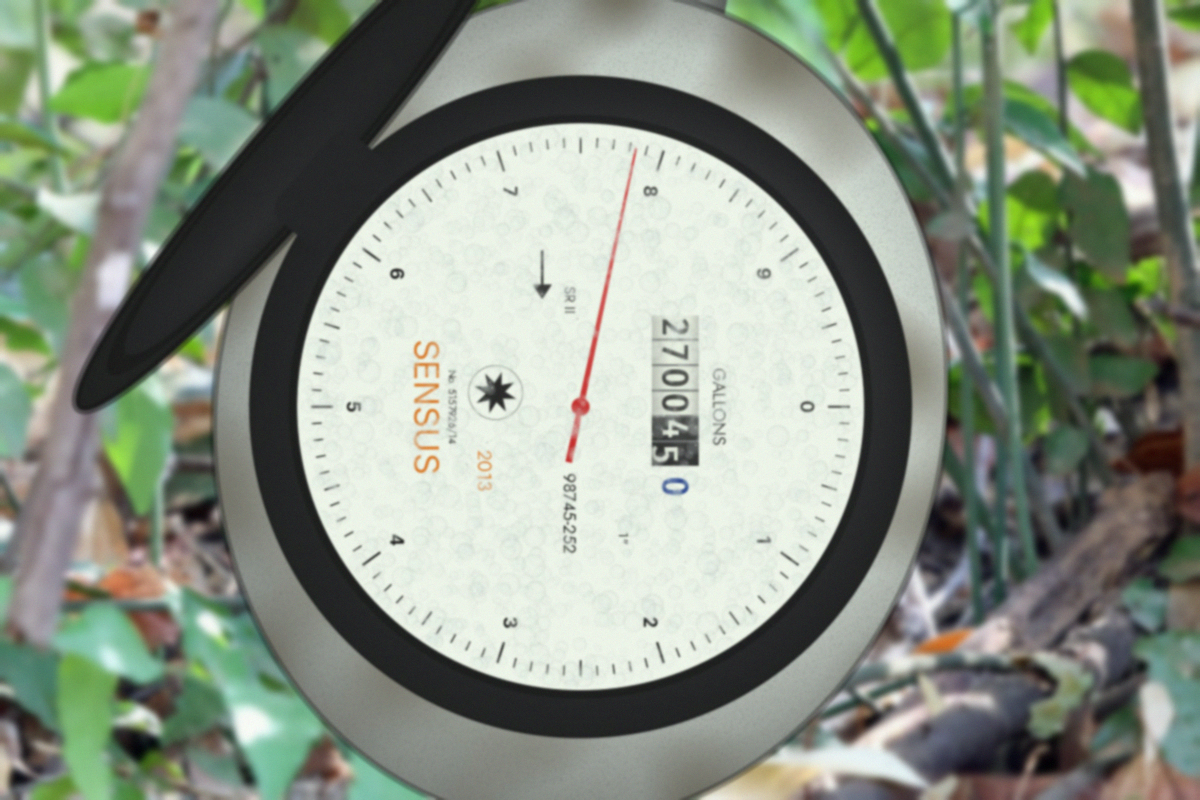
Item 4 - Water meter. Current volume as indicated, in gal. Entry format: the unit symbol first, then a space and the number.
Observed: gal 2700447.8
